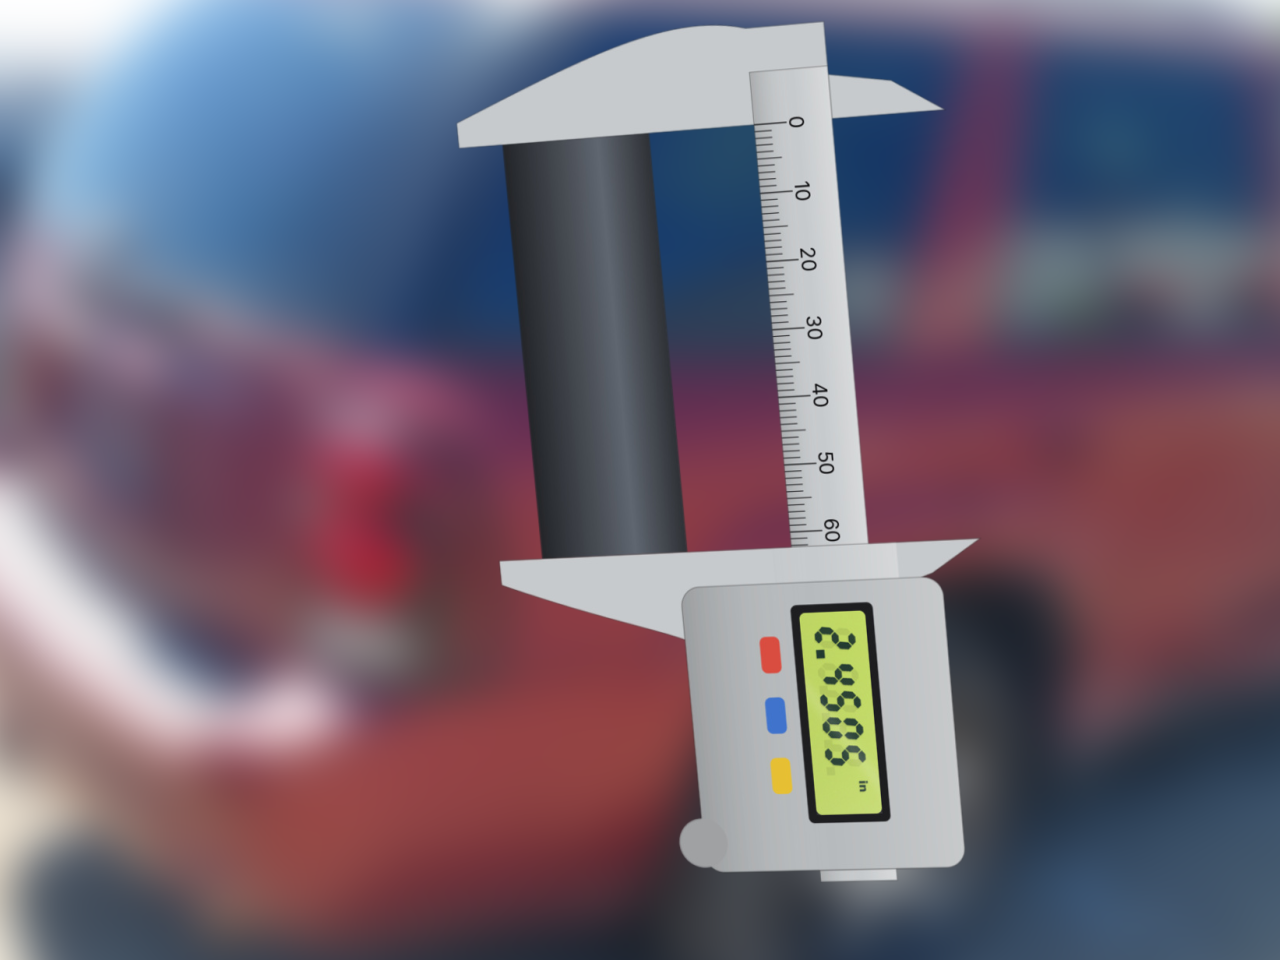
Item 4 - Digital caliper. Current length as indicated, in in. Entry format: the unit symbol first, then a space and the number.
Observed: in 2.4505
